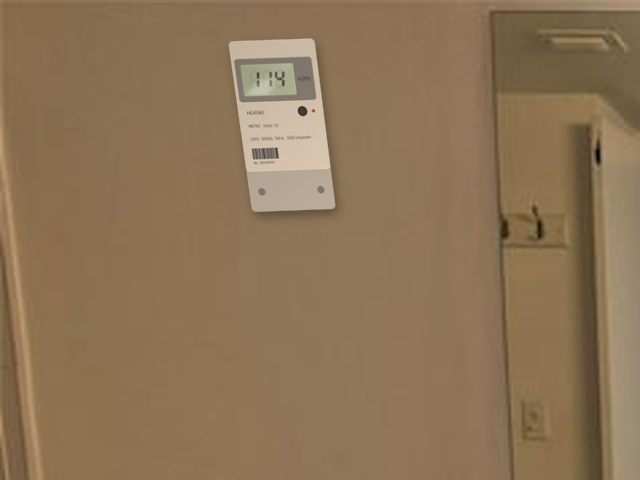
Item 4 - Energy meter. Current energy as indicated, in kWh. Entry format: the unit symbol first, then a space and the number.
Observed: kWh 114
